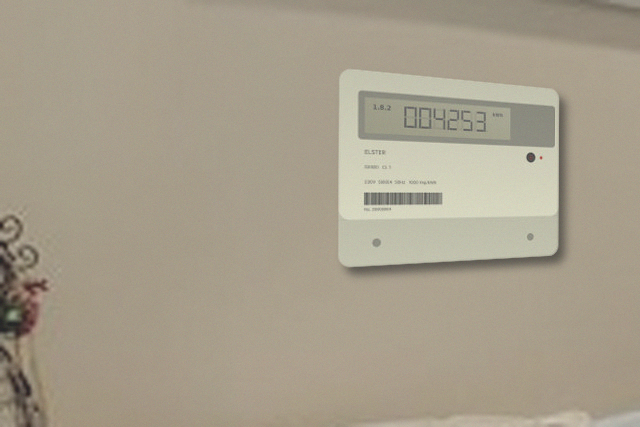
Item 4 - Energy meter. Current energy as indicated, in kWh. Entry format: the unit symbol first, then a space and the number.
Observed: kWh 4253
